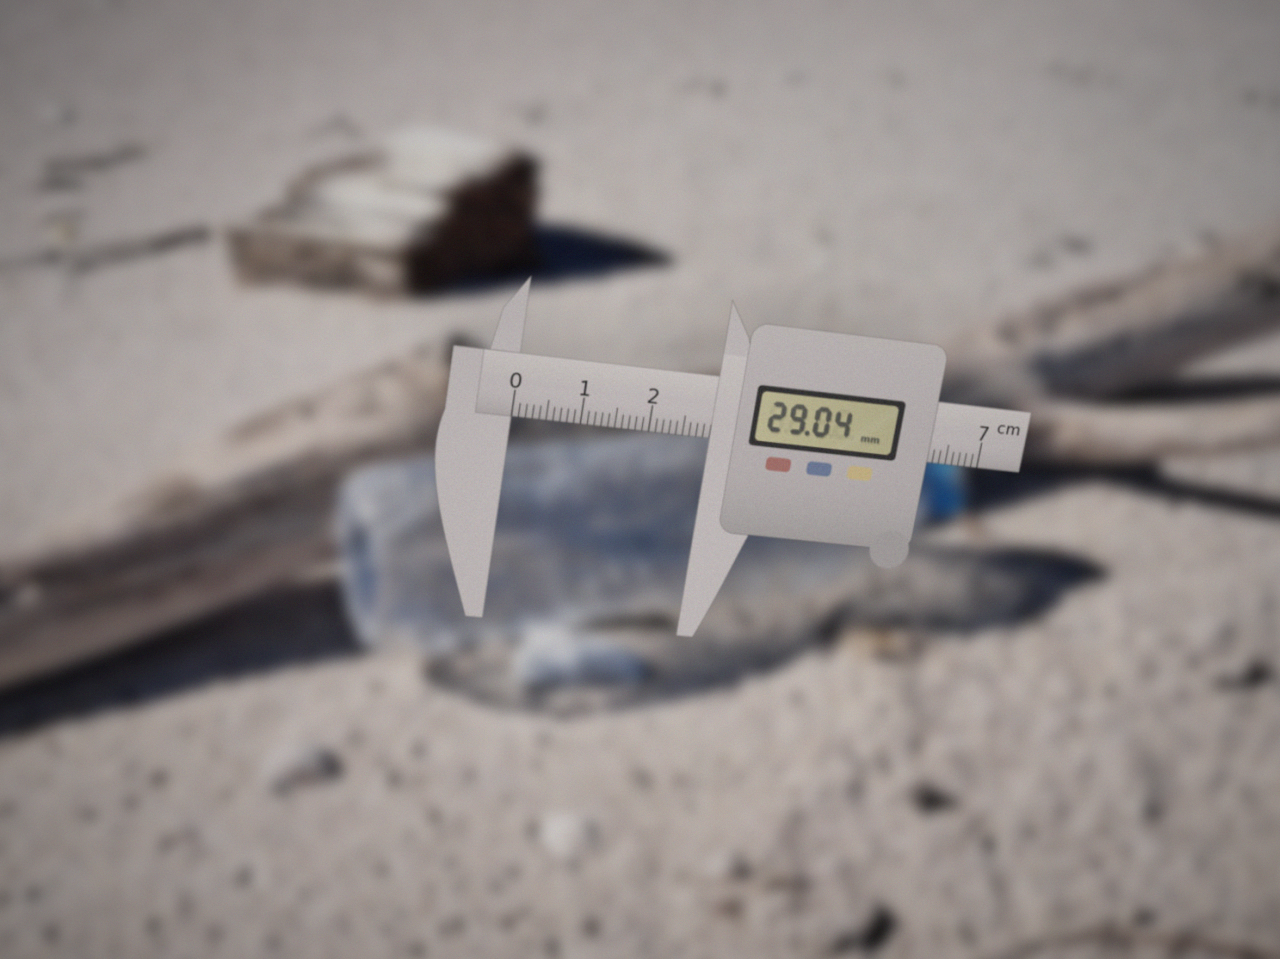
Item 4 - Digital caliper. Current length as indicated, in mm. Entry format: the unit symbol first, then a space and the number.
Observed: mm 29.04
